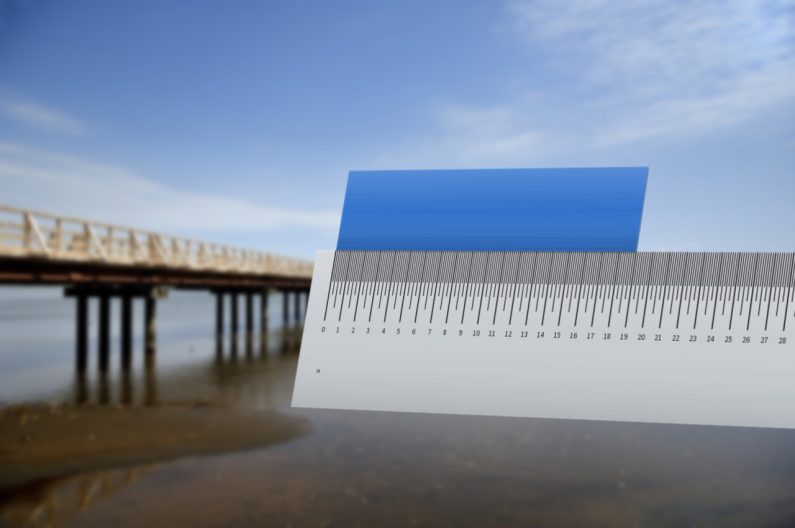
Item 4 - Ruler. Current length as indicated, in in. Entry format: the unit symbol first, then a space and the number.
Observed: in 19
